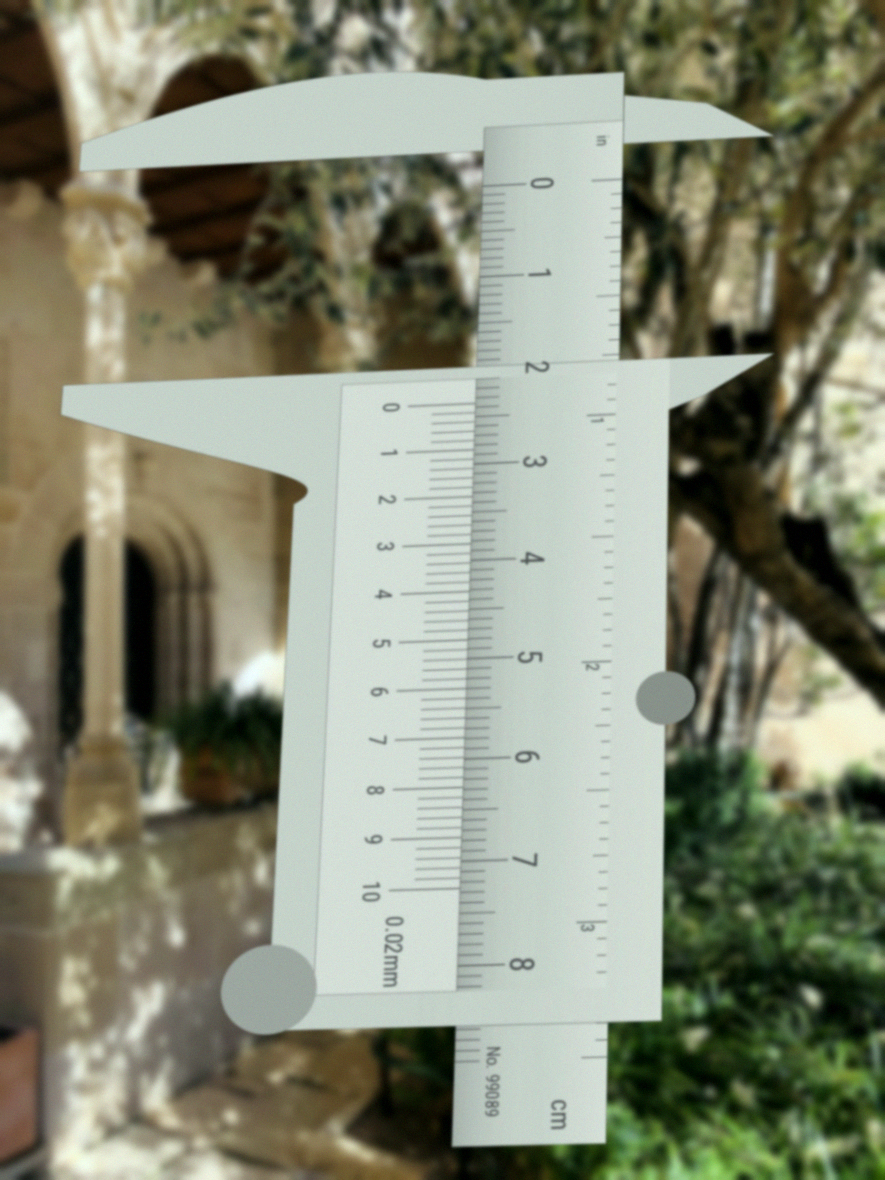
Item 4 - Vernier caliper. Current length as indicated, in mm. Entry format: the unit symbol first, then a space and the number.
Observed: mm 23.6
